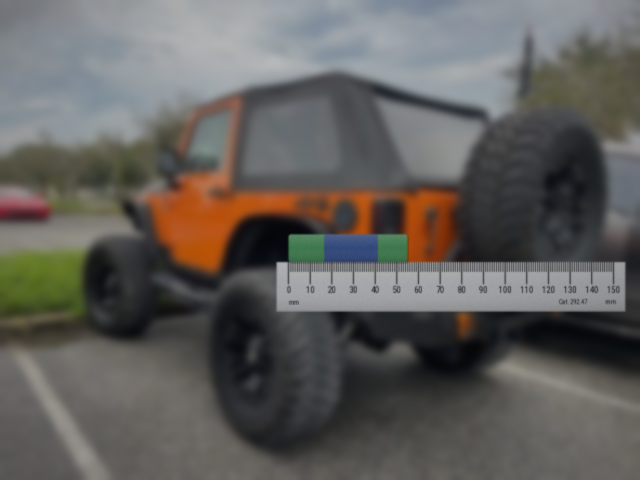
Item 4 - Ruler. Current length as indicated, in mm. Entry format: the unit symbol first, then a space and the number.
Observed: mm 55
